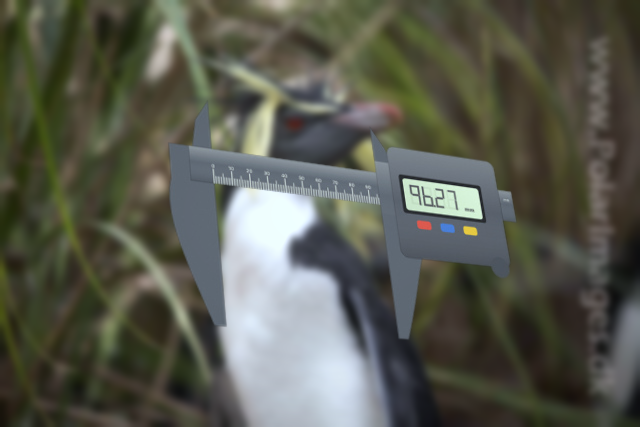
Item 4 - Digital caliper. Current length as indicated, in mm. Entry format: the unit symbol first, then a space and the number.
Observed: mm 96.27
